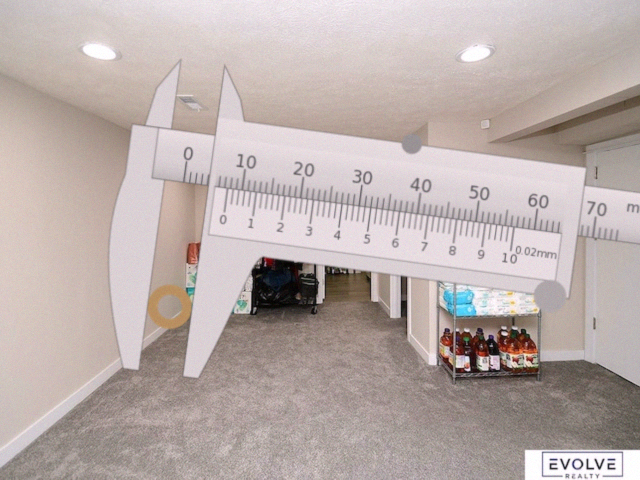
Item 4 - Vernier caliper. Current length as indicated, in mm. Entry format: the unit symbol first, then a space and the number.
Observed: mm 7.5
